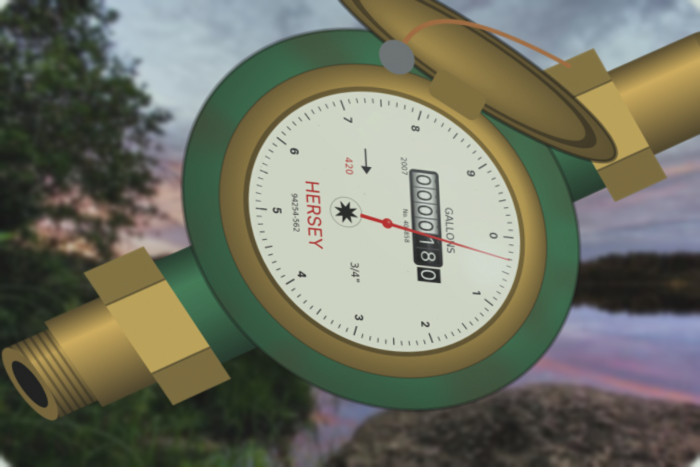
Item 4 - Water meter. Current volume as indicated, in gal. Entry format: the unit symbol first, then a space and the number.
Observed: gal 180.3
